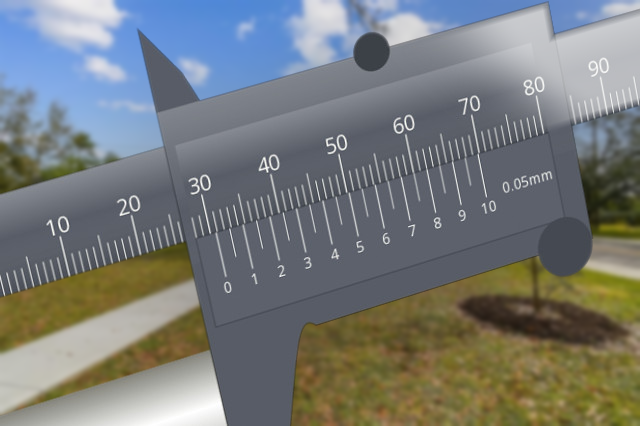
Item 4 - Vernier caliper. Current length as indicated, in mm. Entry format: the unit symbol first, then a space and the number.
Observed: mm 30.8
